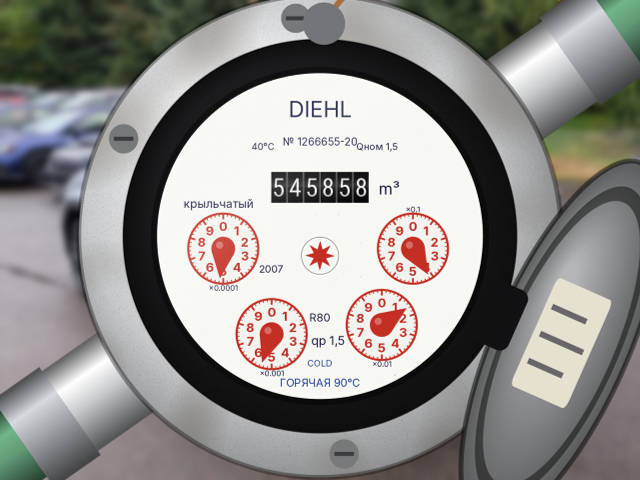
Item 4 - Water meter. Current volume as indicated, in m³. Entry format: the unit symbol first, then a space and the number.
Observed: m³ 545858.4155
